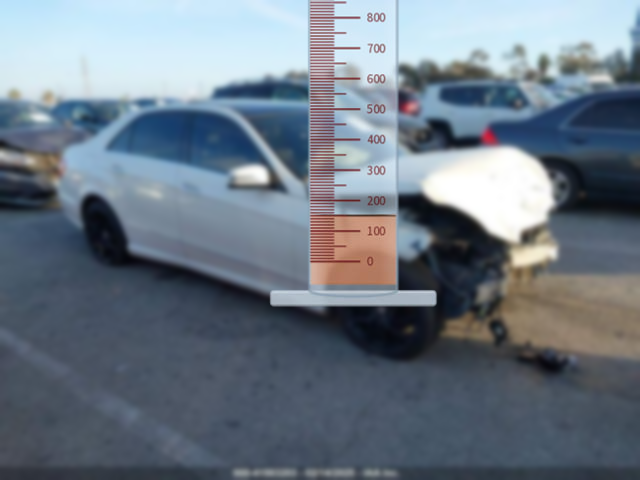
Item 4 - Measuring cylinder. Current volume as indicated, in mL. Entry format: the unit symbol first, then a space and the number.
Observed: mL 150
